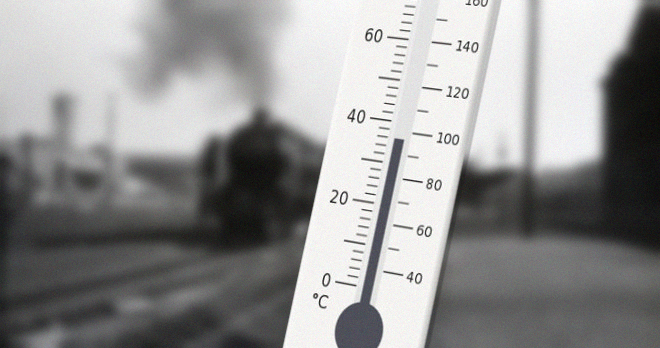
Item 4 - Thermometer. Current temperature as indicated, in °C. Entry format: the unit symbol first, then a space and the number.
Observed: °C 36
